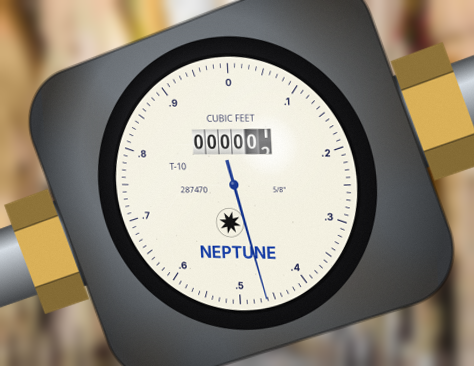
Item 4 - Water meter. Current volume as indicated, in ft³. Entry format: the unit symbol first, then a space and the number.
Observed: ft³ 1.46
